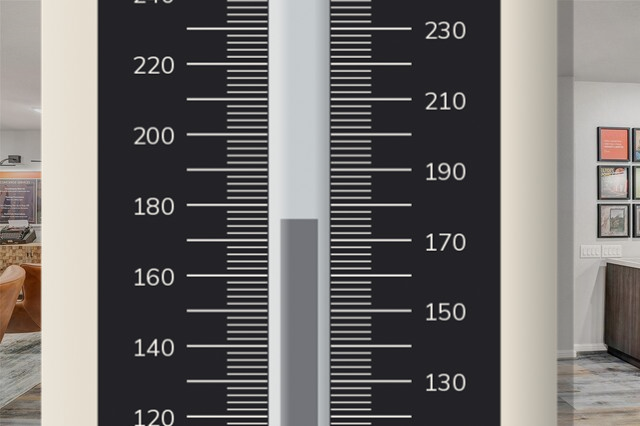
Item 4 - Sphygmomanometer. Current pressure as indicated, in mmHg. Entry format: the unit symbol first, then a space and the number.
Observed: mmHg 176
